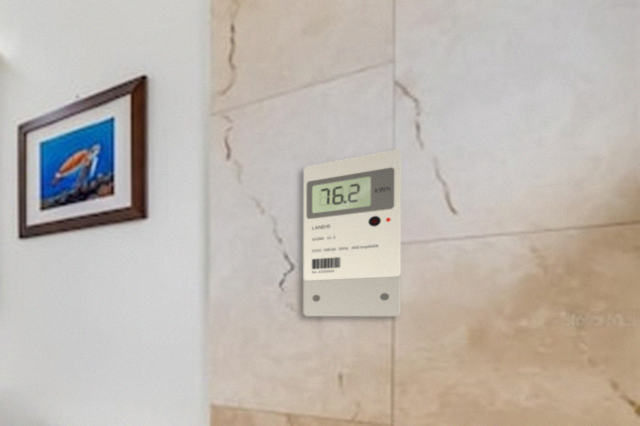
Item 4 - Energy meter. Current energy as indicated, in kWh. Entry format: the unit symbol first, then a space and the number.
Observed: kWh 76.2
